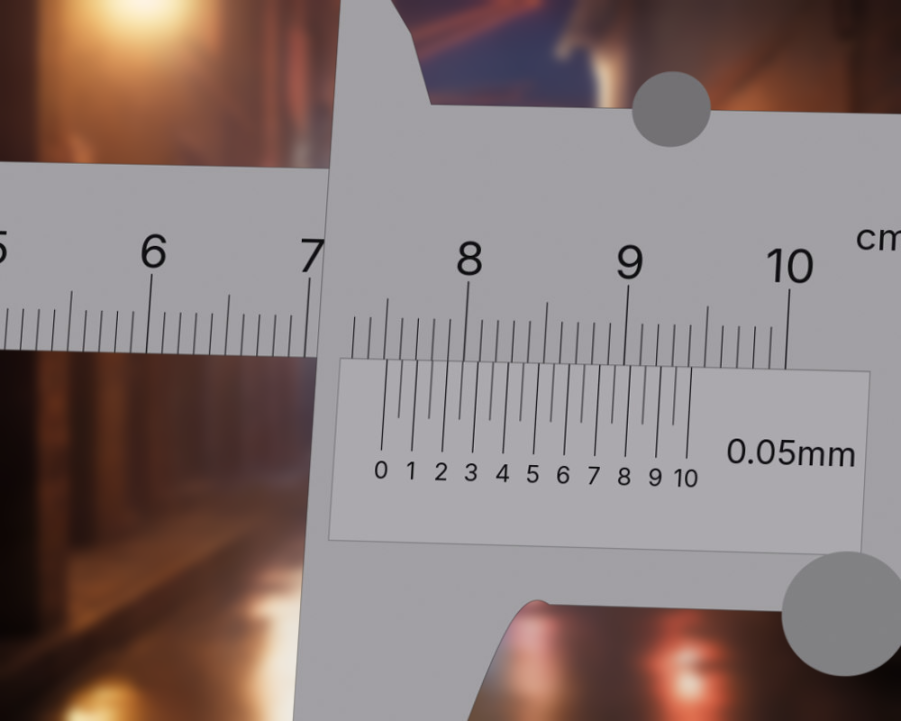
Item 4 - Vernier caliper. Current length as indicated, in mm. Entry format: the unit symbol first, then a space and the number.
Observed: mm 75.2
